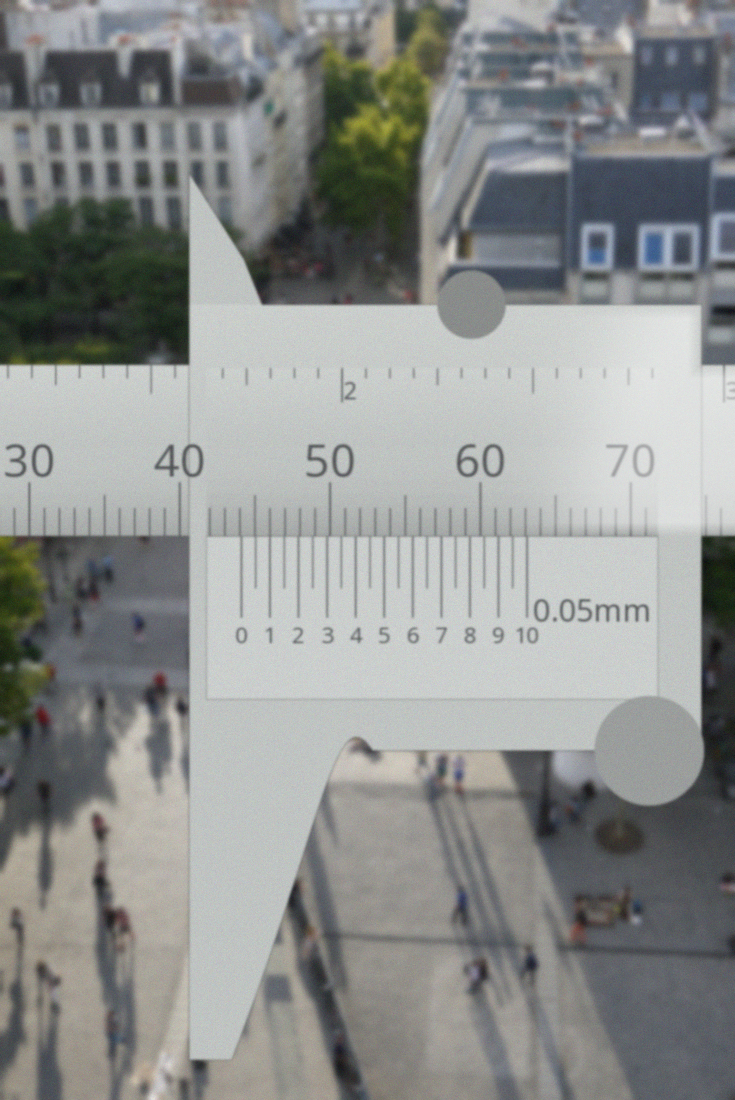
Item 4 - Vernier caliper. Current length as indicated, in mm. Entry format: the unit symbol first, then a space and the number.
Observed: mm 44.1
